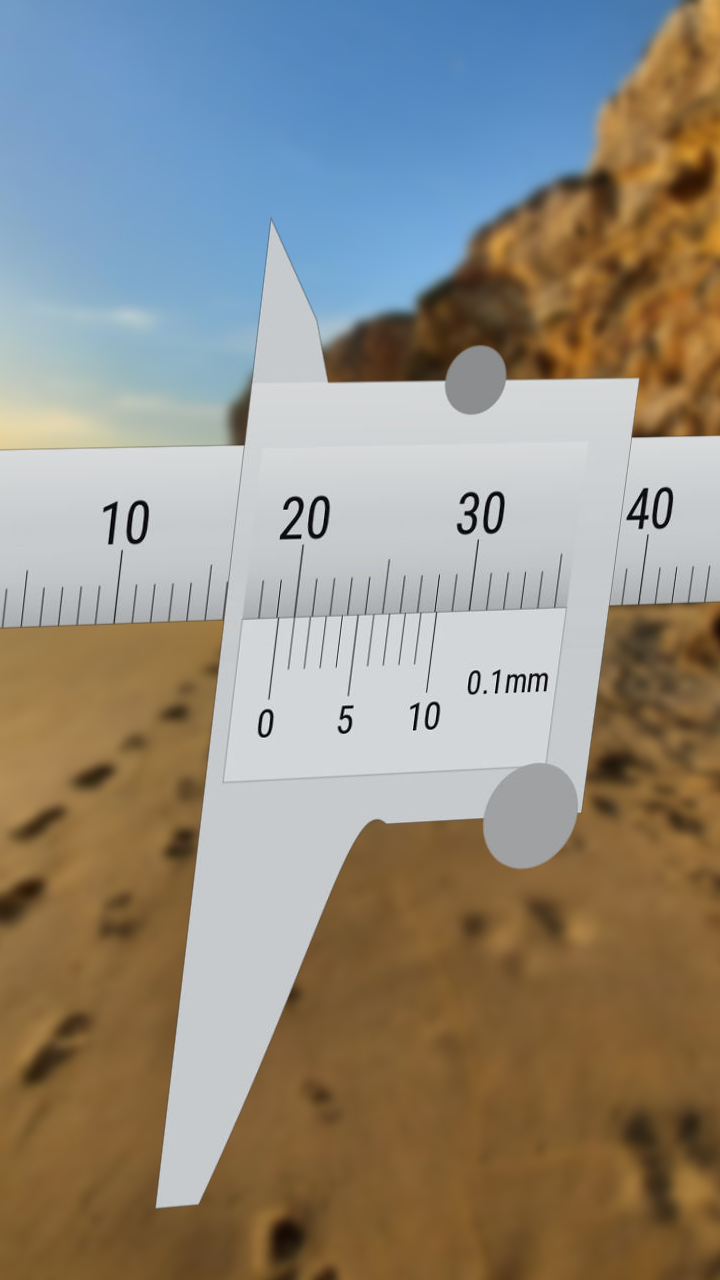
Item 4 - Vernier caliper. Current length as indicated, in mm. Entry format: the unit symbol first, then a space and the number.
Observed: mm 19.1
